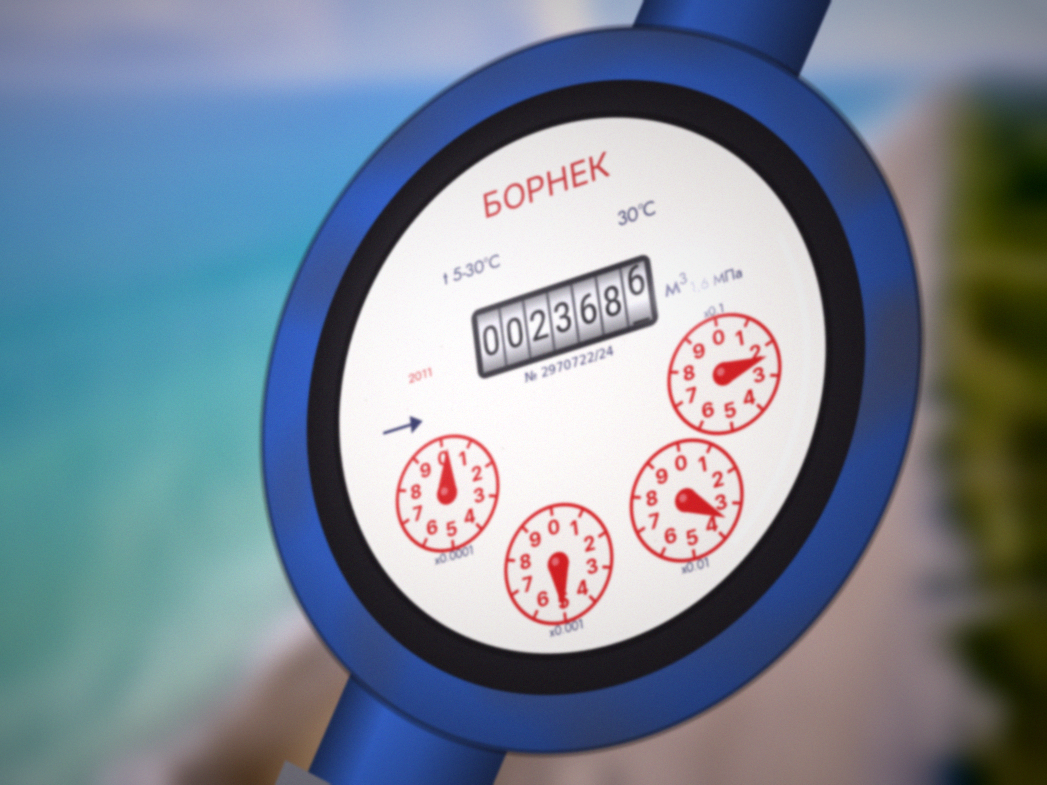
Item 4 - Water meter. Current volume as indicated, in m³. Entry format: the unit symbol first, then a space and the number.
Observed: m³ 23686.2350
